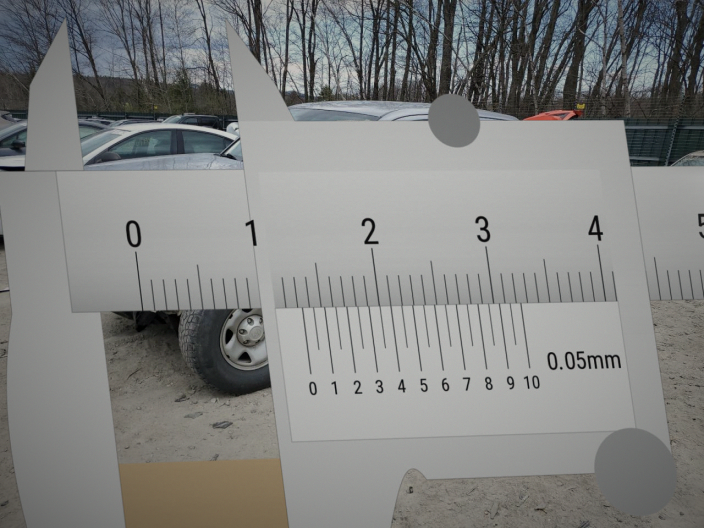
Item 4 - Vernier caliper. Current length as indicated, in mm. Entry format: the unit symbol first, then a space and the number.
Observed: mm 13.4
